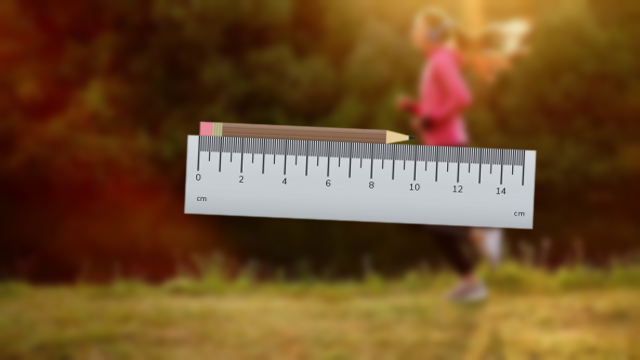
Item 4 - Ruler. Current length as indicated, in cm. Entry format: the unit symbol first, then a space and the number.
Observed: cm 10
